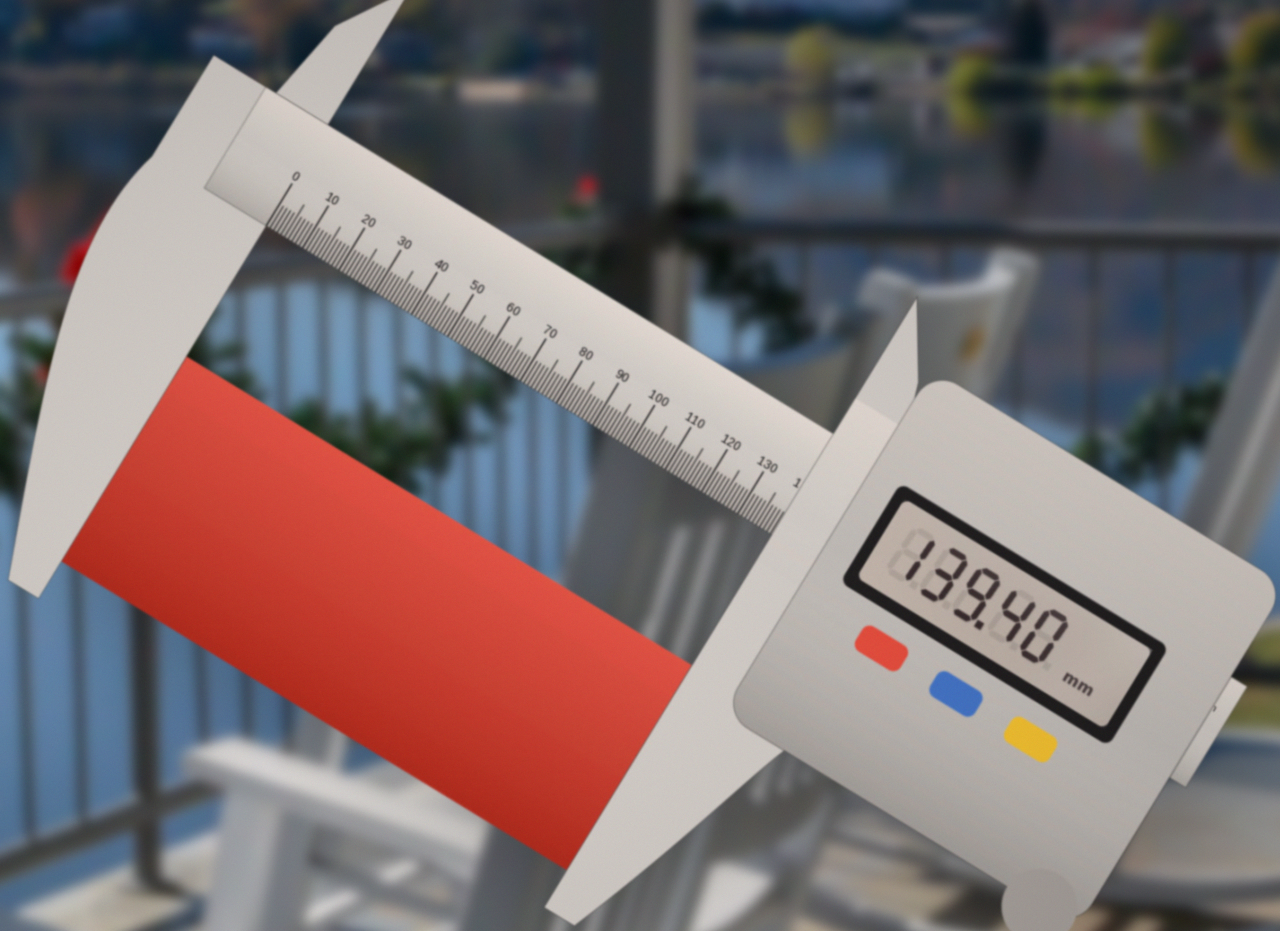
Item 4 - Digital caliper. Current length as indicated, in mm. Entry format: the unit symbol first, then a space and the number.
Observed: mm 139.40
